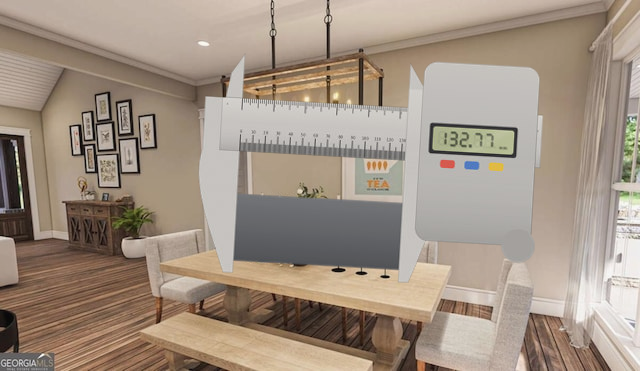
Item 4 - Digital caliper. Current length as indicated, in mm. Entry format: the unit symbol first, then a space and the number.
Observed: mm 132.77
